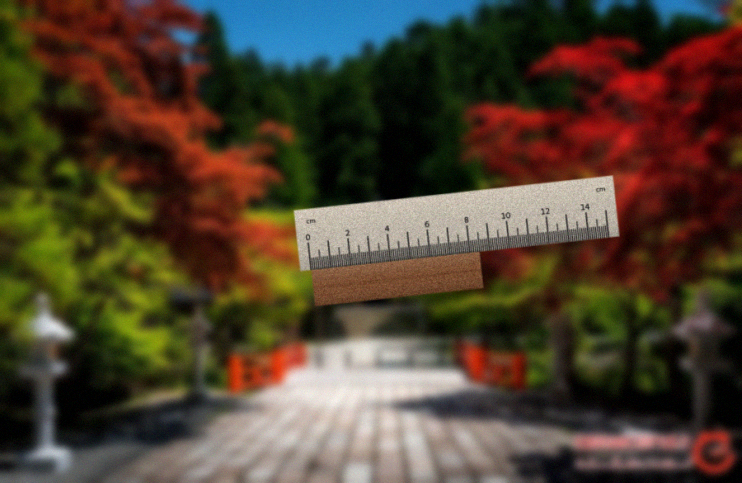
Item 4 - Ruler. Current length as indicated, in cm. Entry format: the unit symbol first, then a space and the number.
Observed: cm 8.5
